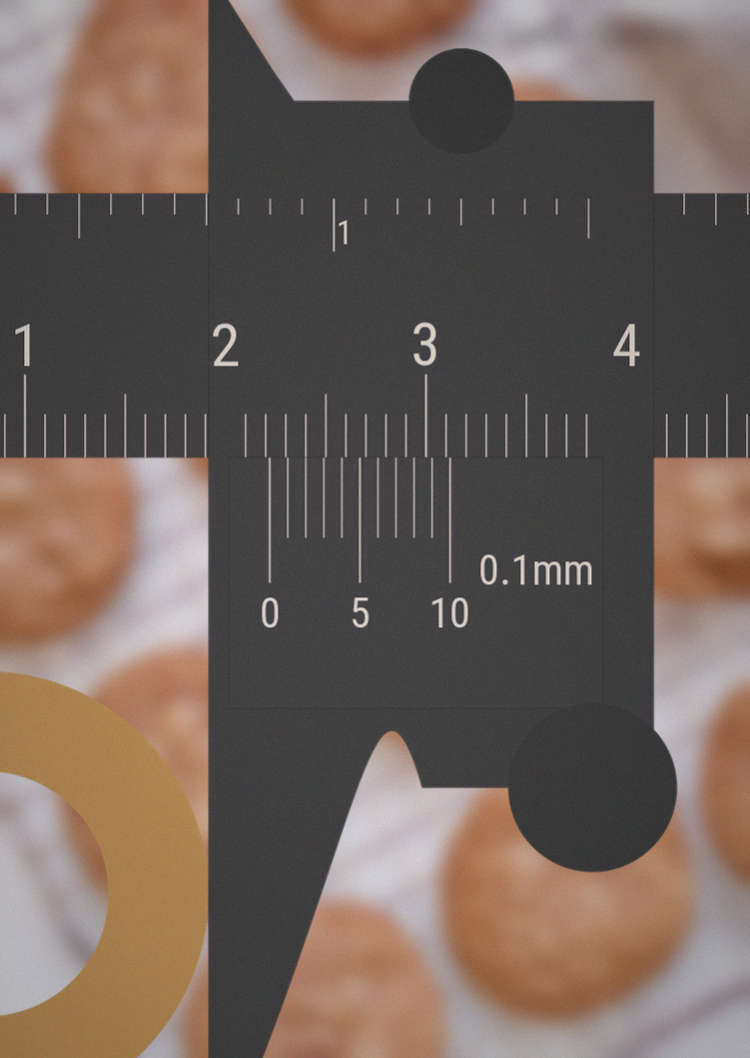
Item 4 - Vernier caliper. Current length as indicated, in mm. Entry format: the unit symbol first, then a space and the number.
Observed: mm 22.2
